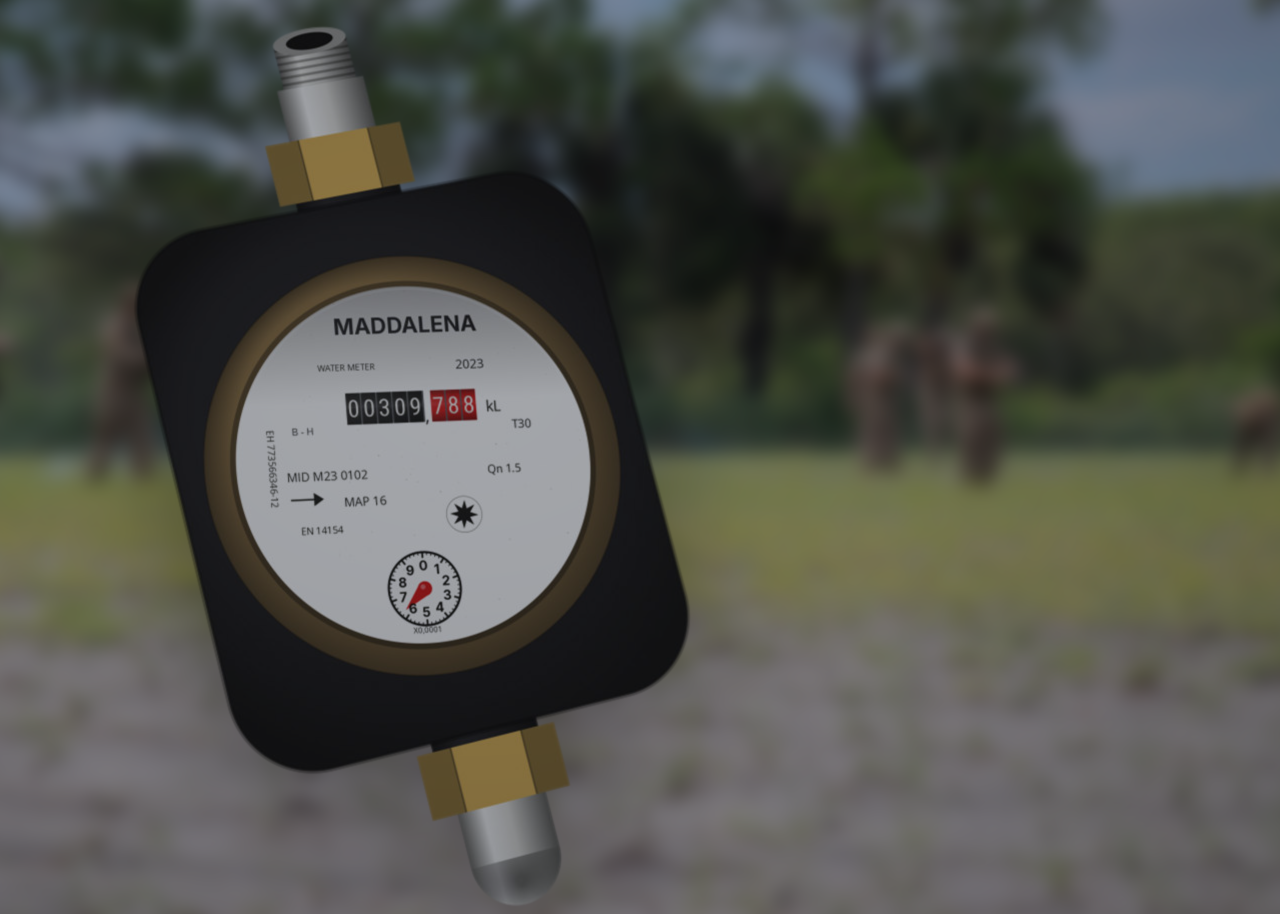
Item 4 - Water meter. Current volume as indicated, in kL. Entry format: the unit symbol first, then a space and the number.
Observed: kL 309.7886
